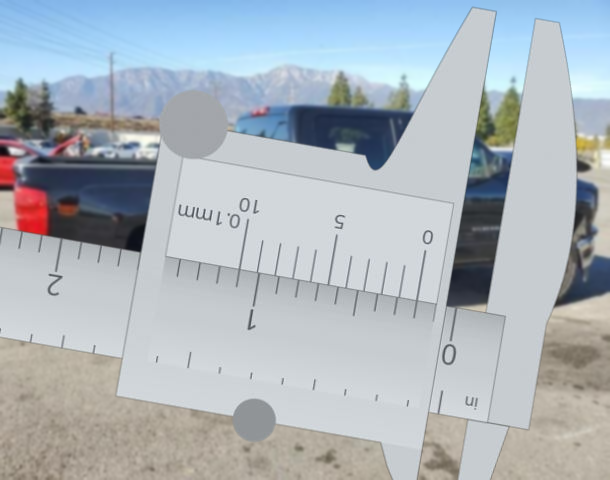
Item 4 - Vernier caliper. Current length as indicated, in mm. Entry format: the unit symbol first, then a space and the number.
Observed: mm 2.0
